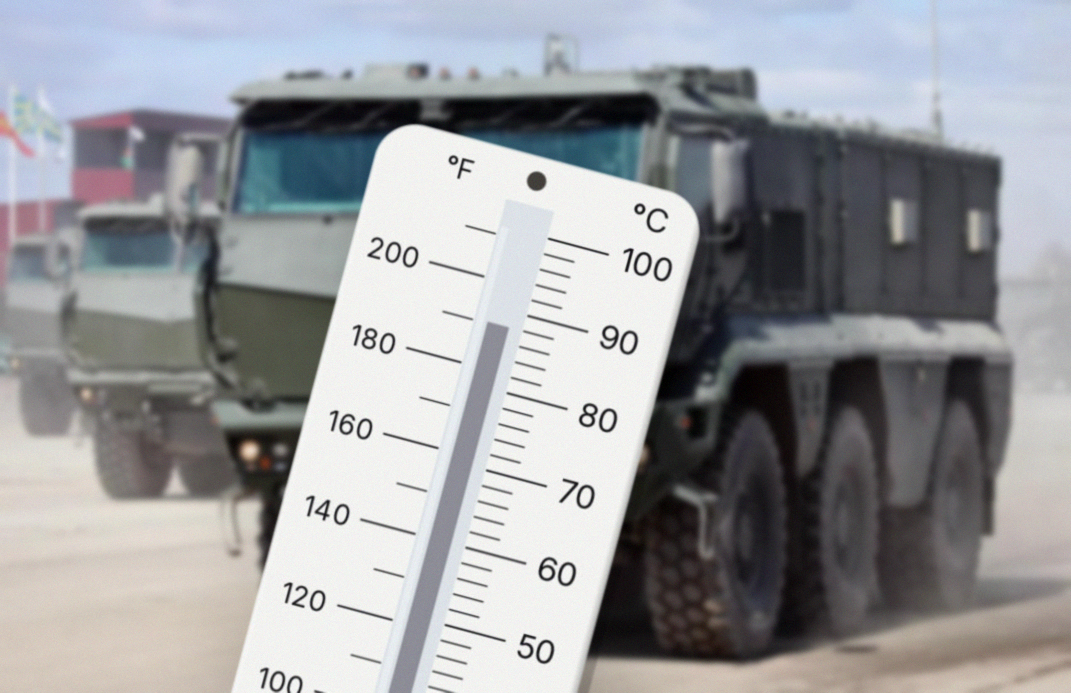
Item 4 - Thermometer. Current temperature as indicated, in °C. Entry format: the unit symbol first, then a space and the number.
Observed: °C 88
